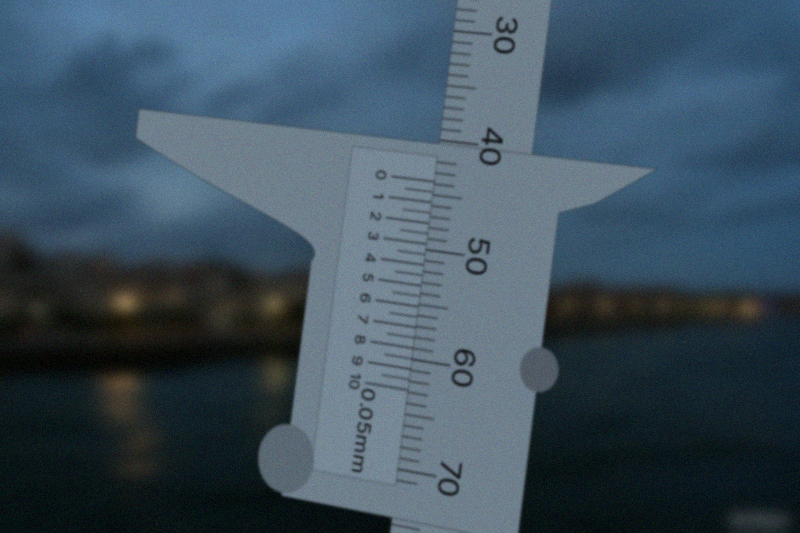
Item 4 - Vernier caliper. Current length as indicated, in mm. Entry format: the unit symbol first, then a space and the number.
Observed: mm 43.8
